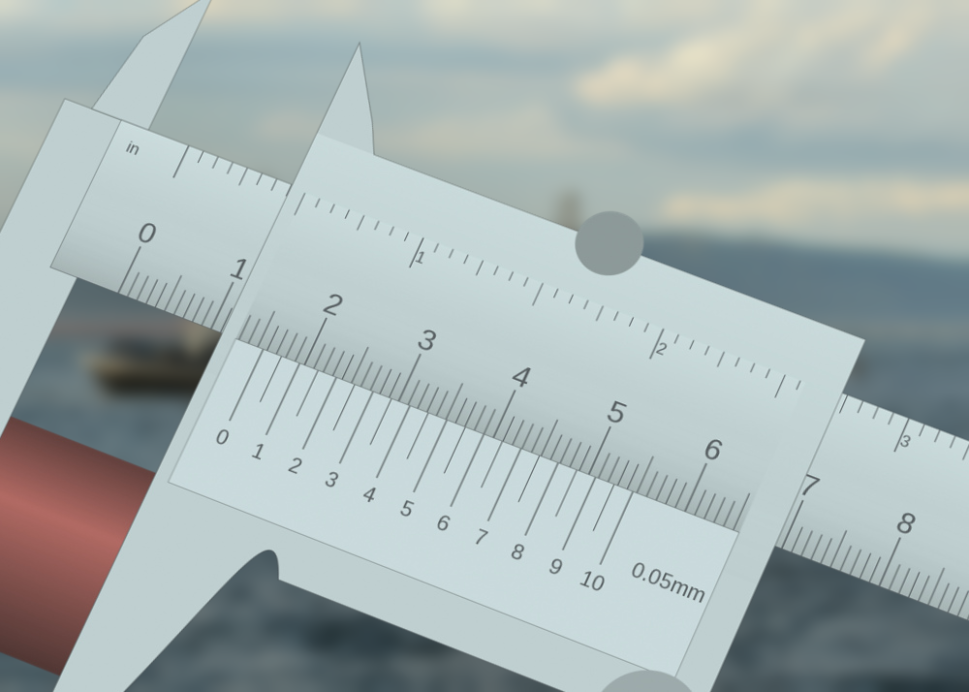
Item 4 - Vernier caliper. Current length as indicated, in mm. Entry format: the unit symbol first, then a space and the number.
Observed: mm 15.6
